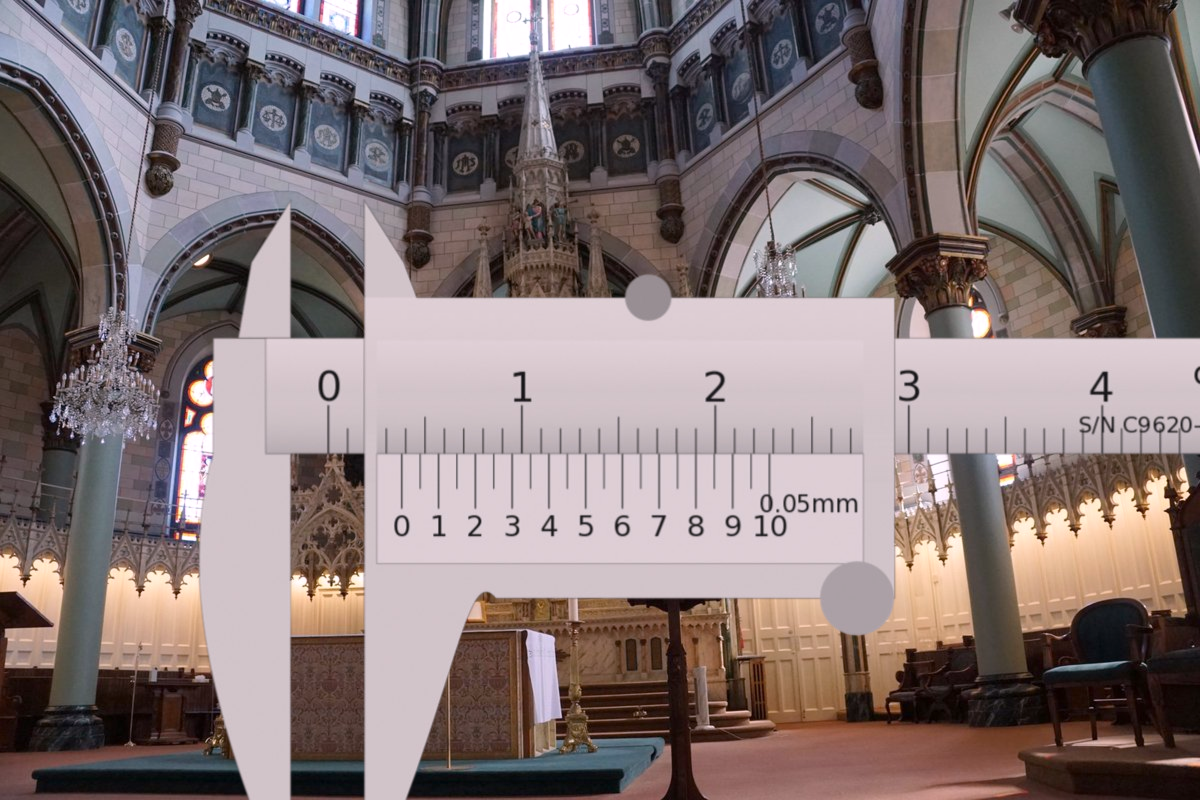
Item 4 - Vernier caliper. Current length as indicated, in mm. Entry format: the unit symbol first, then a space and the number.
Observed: mm 3.8
